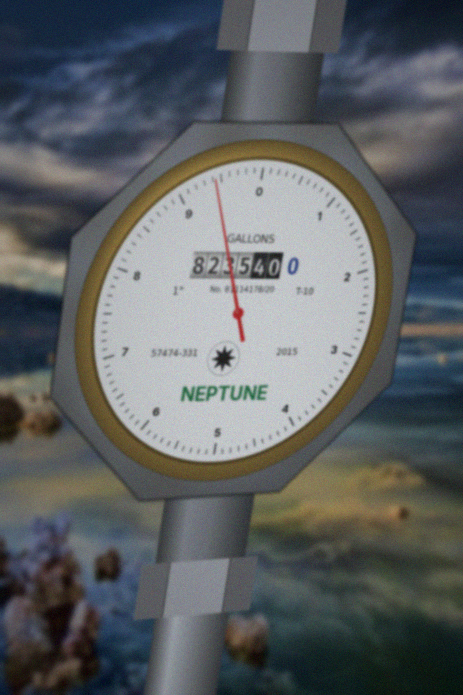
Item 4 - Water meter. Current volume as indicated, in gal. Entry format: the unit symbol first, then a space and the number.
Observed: gal 8235399.4
